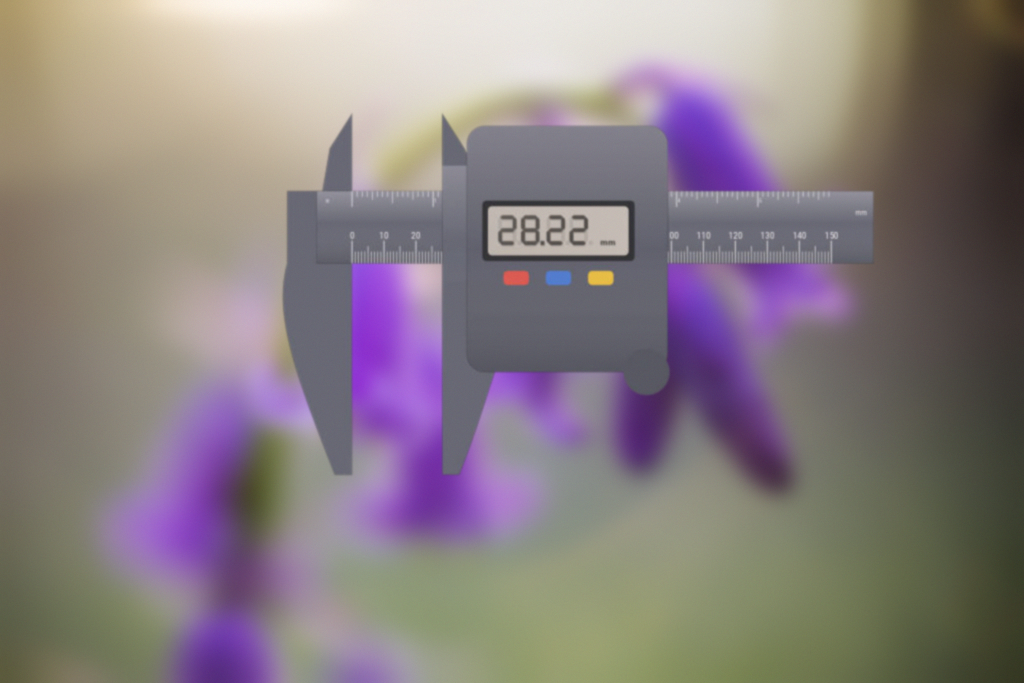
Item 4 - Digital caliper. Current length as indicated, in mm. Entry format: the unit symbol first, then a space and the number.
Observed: mm 28.22
